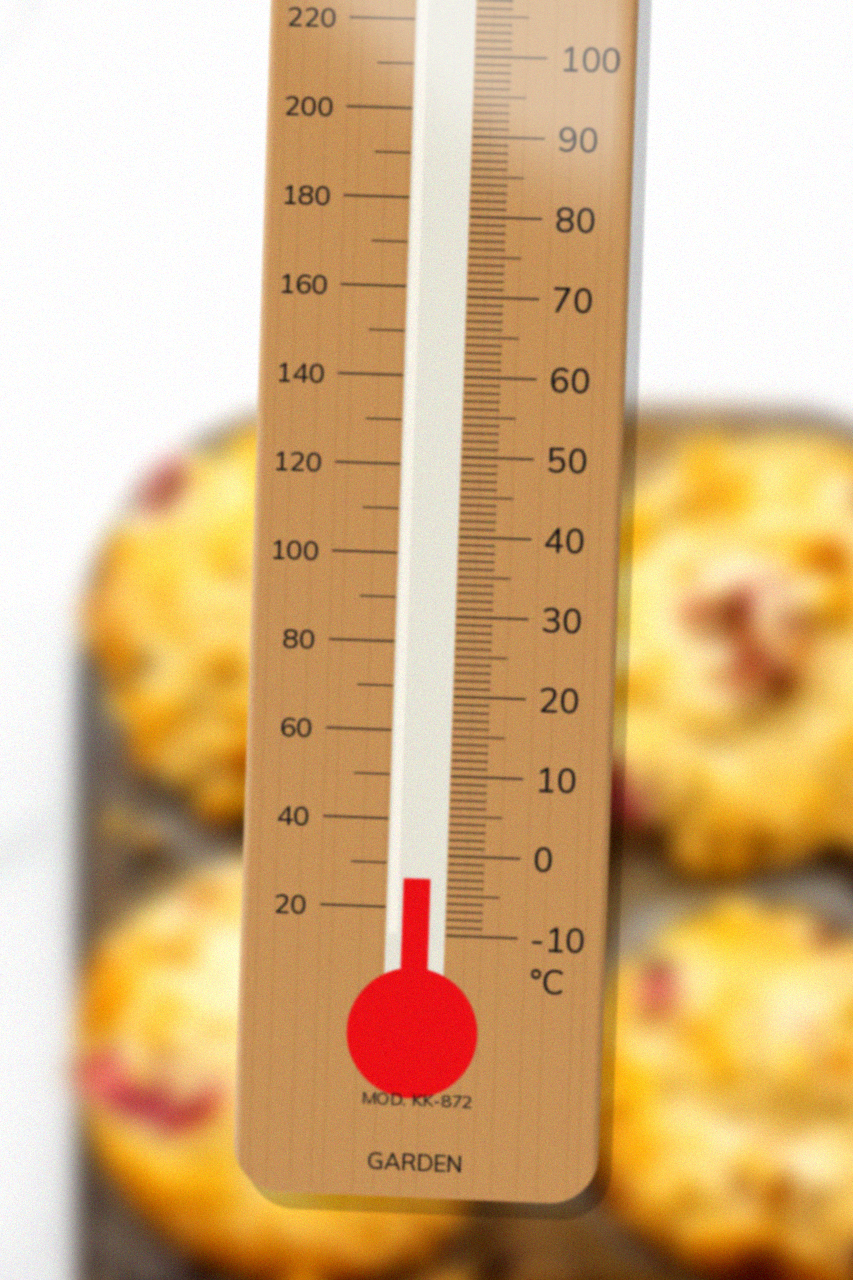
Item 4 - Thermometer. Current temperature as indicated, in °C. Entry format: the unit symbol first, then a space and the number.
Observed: °C -3
